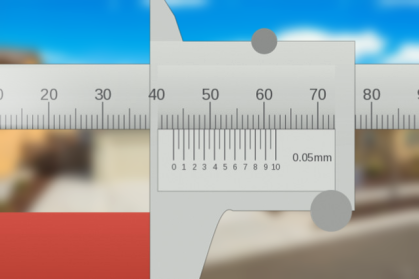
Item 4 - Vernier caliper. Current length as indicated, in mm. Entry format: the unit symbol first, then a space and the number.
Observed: mm 43.2
